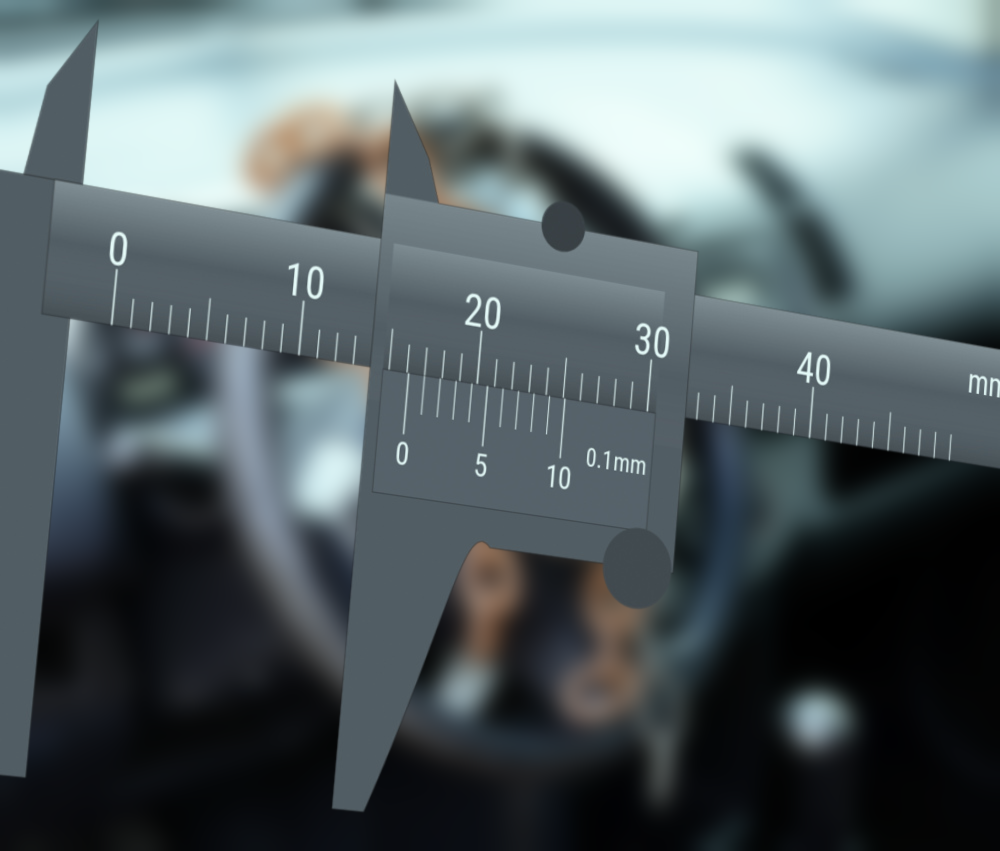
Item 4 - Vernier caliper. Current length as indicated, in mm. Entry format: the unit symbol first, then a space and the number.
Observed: mm 16.1
